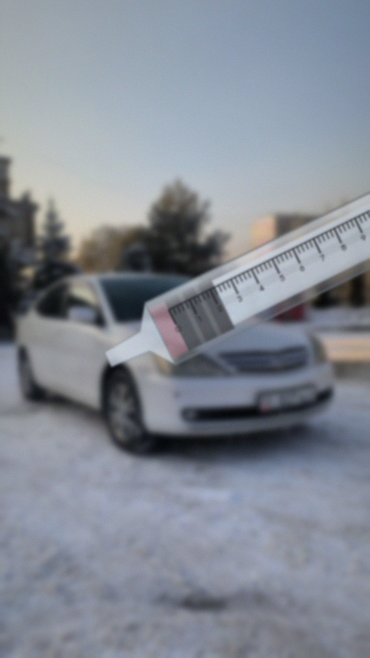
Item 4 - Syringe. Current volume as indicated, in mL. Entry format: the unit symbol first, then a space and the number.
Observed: mL 0
